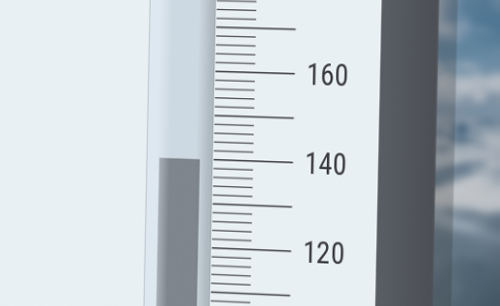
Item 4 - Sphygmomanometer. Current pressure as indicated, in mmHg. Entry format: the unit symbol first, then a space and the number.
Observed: mmHg 140
